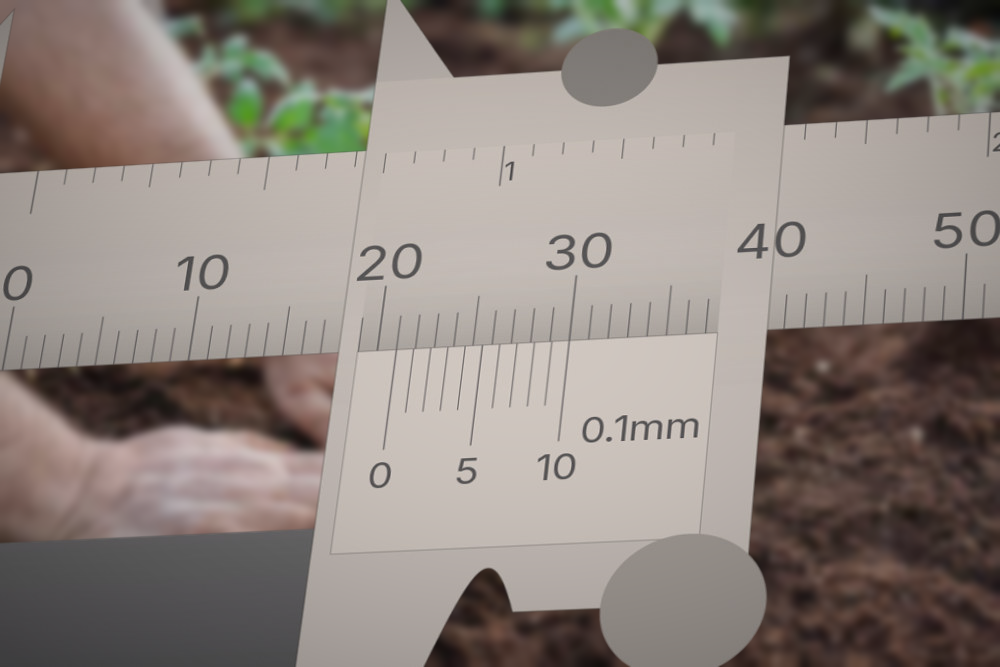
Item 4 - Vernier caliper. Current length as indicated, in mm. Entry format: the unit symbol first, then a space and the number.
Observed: mm 21.0
